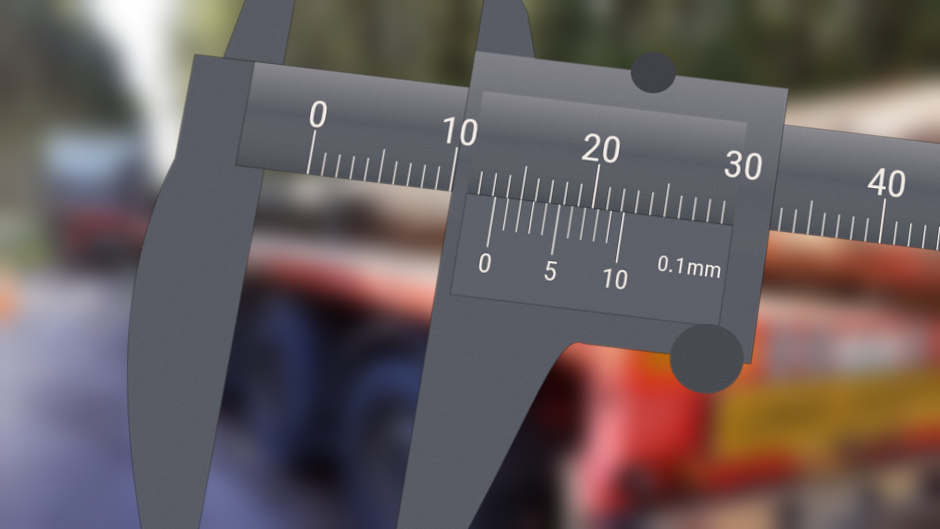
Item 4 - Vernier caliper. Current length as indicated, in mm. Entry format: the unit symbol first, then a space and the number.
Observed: mm 13.2
